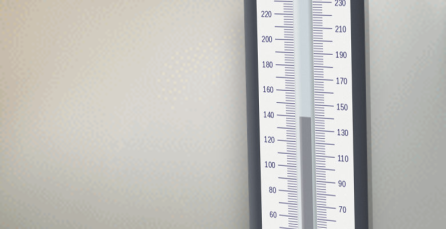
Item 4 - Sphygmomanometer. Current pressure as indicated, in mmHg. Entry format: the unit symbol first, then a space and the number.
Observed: mmHg 140
